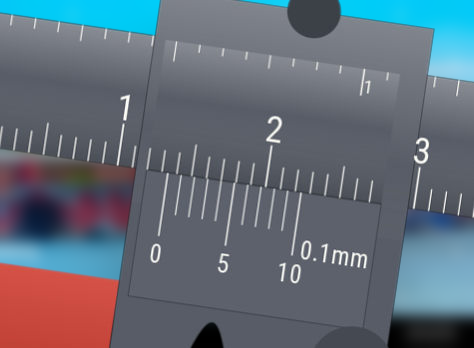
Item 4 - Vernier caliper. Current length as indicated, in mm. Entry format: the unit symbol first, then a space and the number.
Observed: mm 13.4
